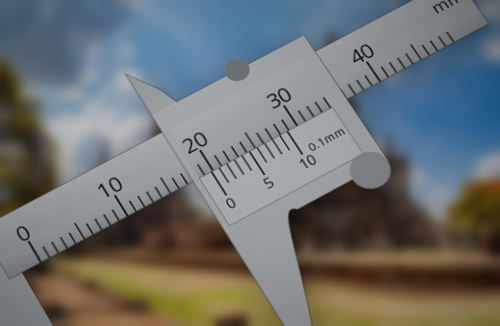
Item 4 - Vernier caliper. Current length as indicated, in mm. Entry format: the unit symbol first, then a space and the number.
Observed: mm 19.8
